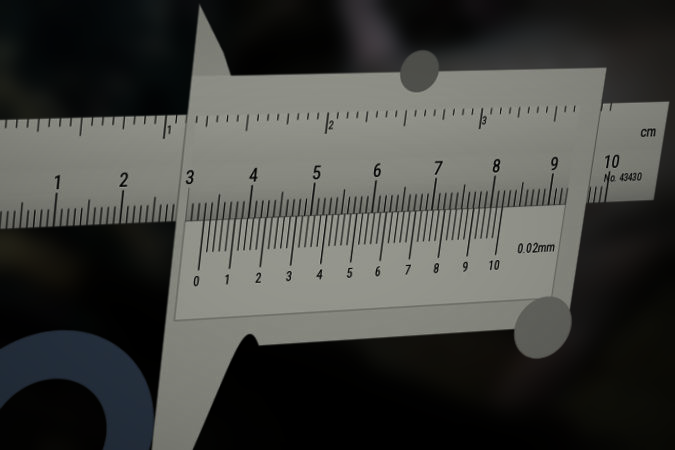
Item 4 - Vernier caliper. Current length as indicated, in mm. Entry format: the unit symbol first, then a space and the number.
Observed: mm 33.0
